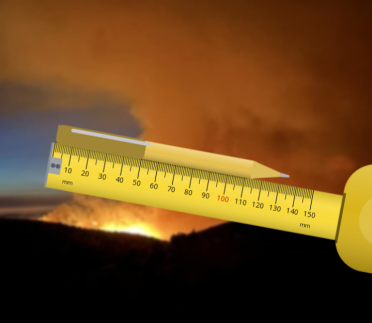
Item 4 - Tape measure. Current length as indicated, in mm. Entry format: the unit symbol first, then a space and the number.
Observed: mm 135
